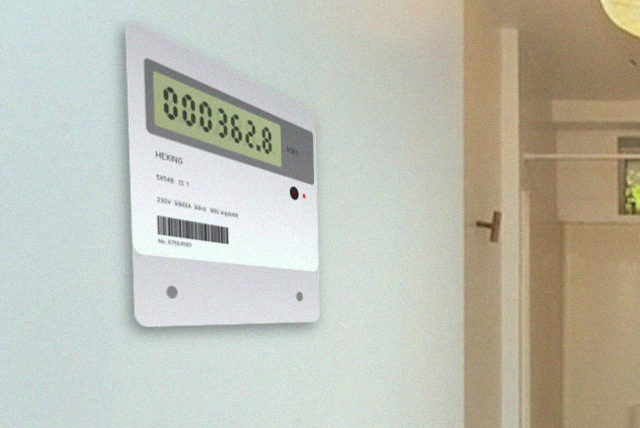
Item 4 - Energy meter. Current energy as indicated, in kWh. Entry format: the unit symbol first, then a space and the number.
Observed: kWh 362.8
